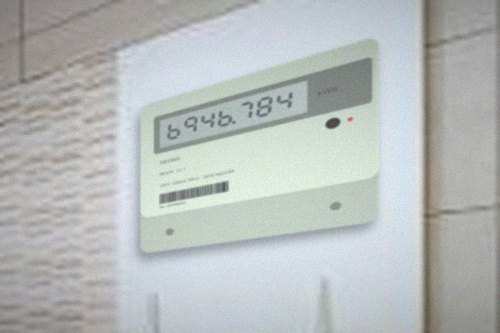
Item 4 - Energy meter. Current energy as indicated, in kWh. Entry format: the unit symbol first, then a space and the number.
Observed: kWh 6946.784
